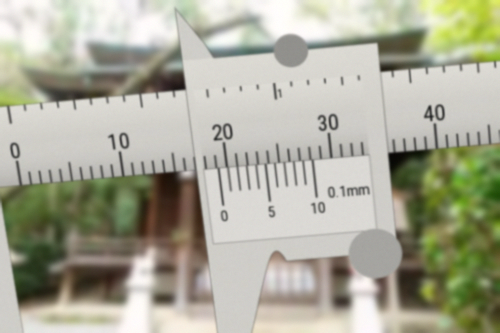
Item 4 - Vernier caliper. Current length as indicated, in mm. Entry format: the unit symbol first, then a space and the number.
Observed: mm 19.2
